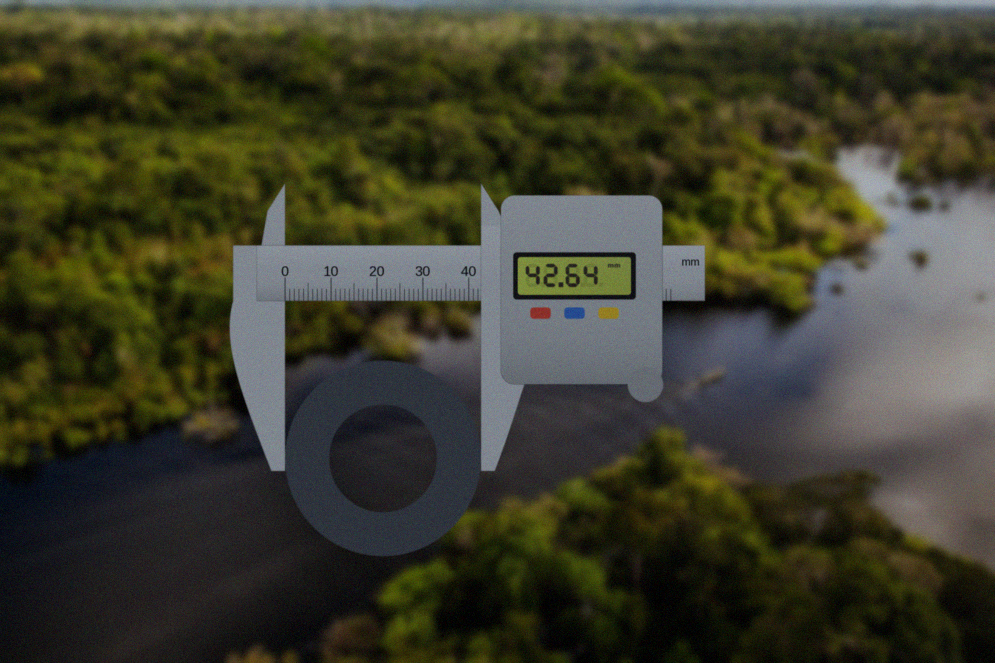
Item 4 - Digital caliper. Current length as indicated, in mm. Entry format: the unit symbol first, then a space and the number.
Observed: mm 42.64
